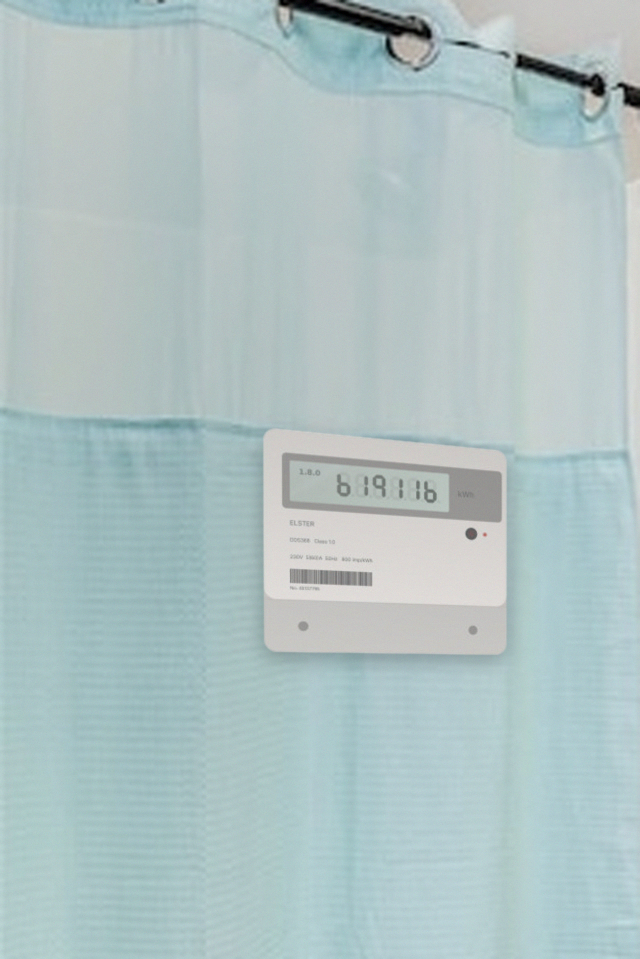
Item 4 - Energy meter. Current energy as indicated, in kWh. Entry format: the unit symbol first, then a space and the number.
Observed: kWh 619116
